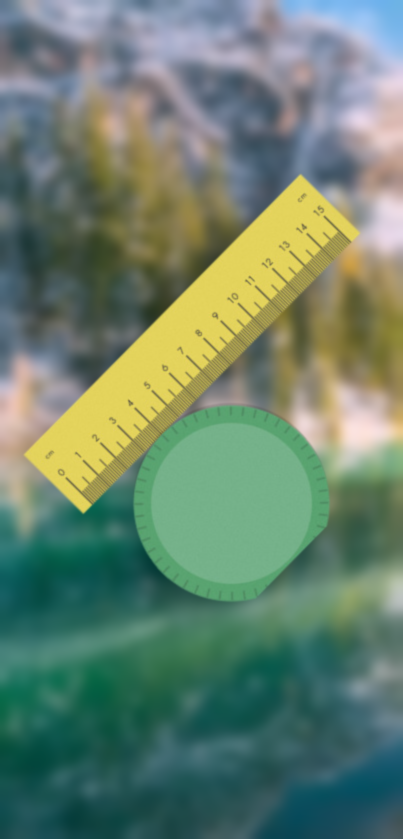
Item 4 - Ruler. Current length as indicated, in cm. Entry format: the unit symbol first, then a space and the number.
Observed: cm 8
